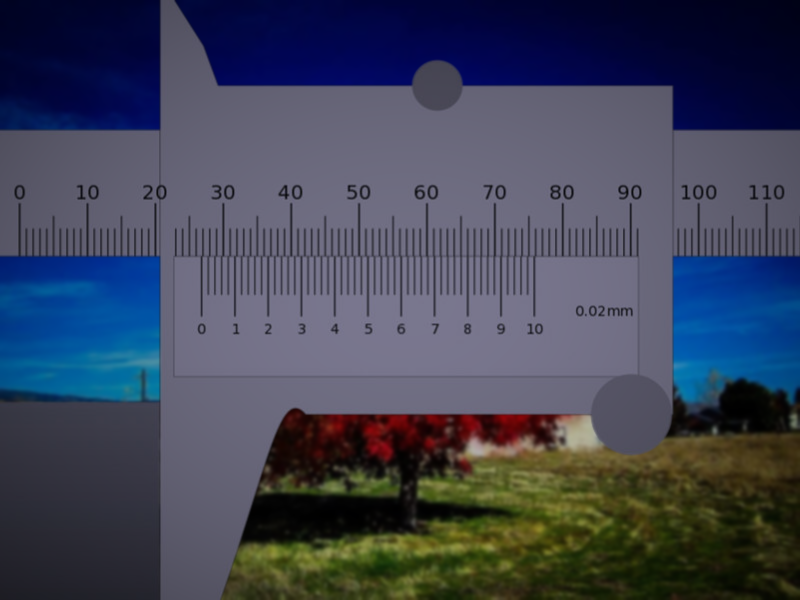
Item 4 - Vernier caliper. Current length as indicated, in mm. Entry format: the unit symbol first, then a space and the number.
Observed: mm 26.8
